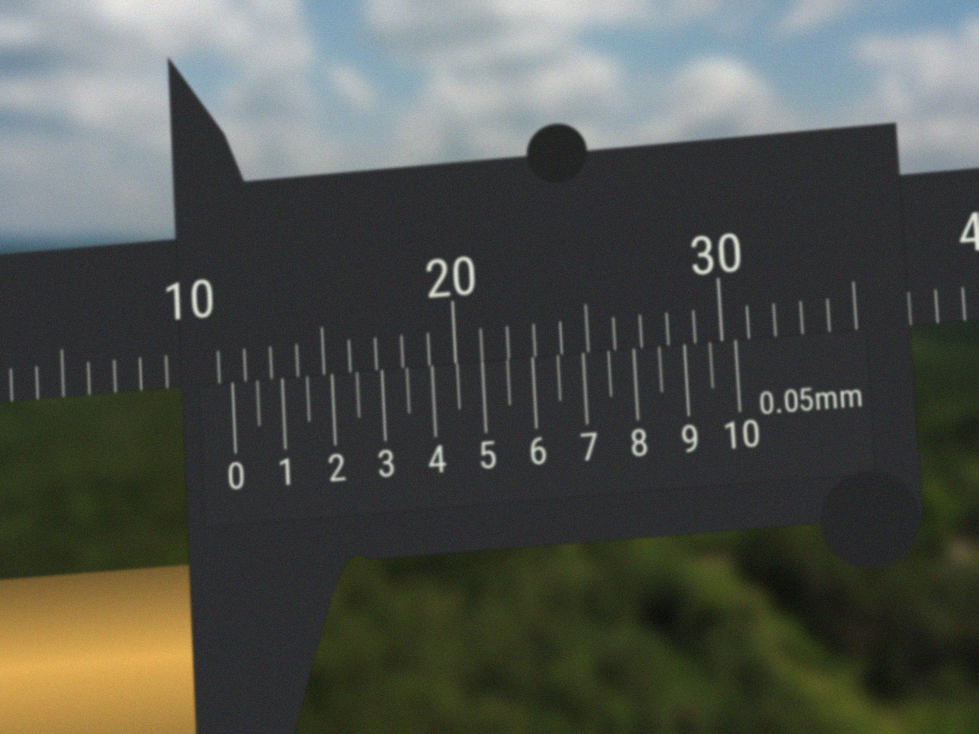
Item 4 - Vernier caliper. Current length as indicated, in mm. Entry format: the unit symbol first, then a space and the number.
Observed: mm 11.5
